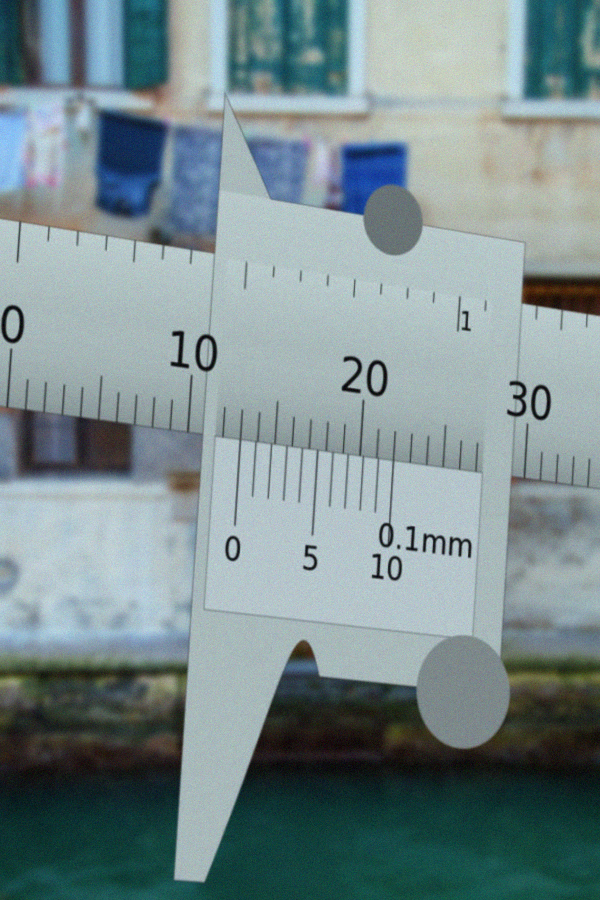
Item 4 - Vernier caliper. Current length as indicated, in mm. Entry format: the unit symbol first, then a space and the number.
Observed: mm 13.0
